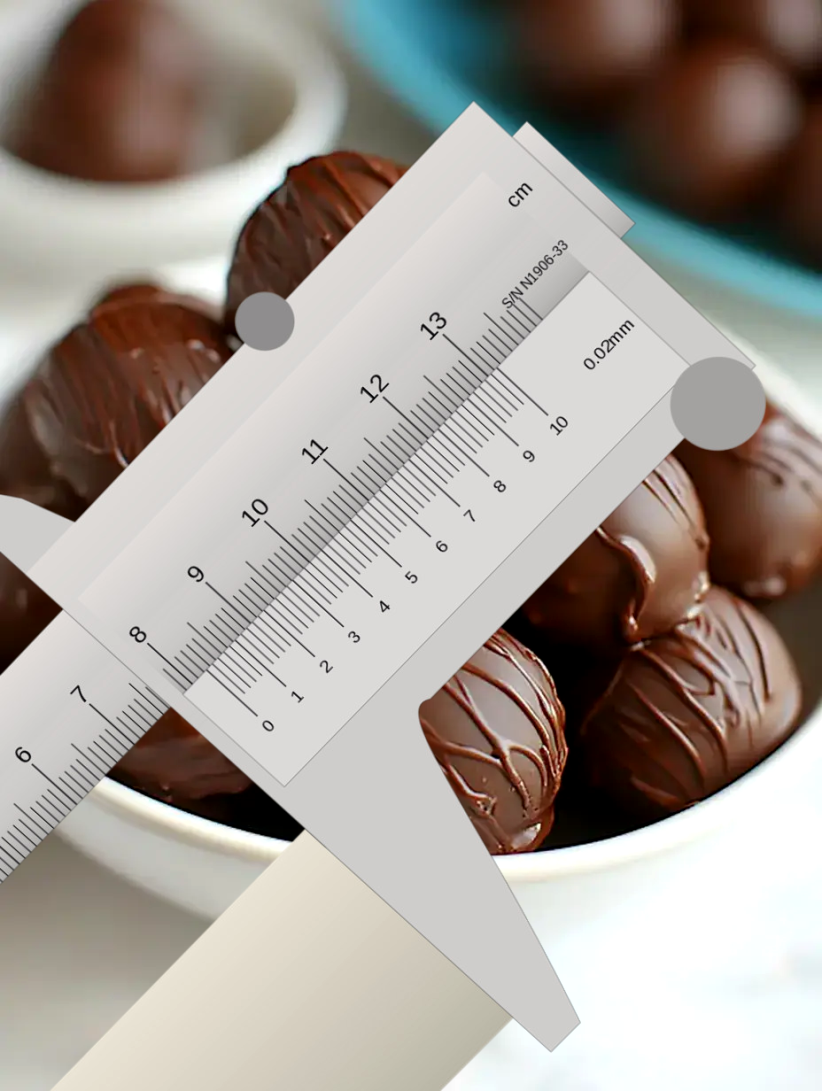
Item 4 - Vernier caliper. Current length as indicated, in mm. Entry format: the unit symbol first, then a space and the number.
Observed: mm 82.4
